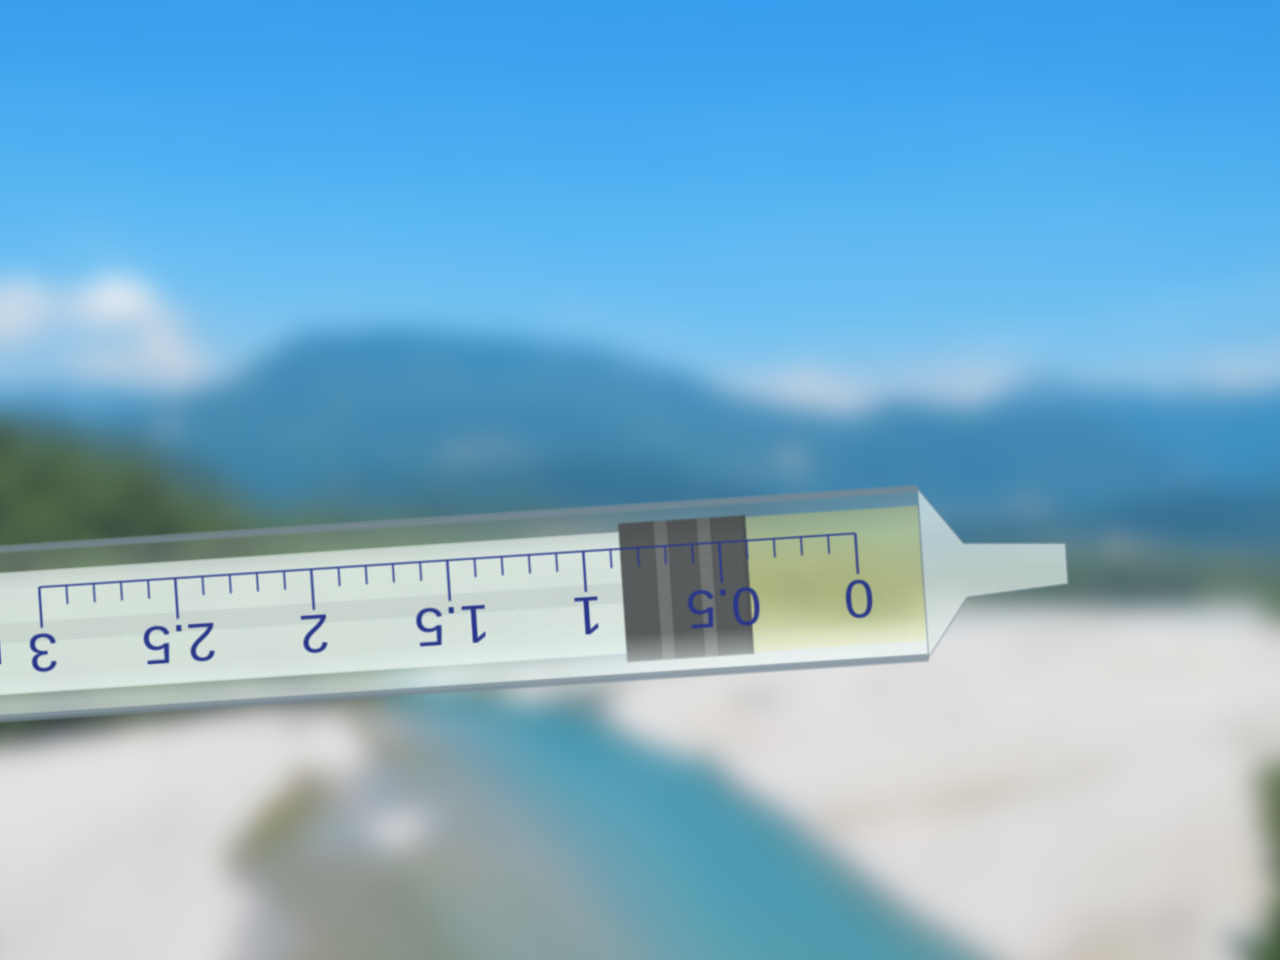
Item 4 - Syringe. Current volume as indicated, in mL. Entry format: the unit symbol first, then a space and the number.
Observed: mL 0.4
